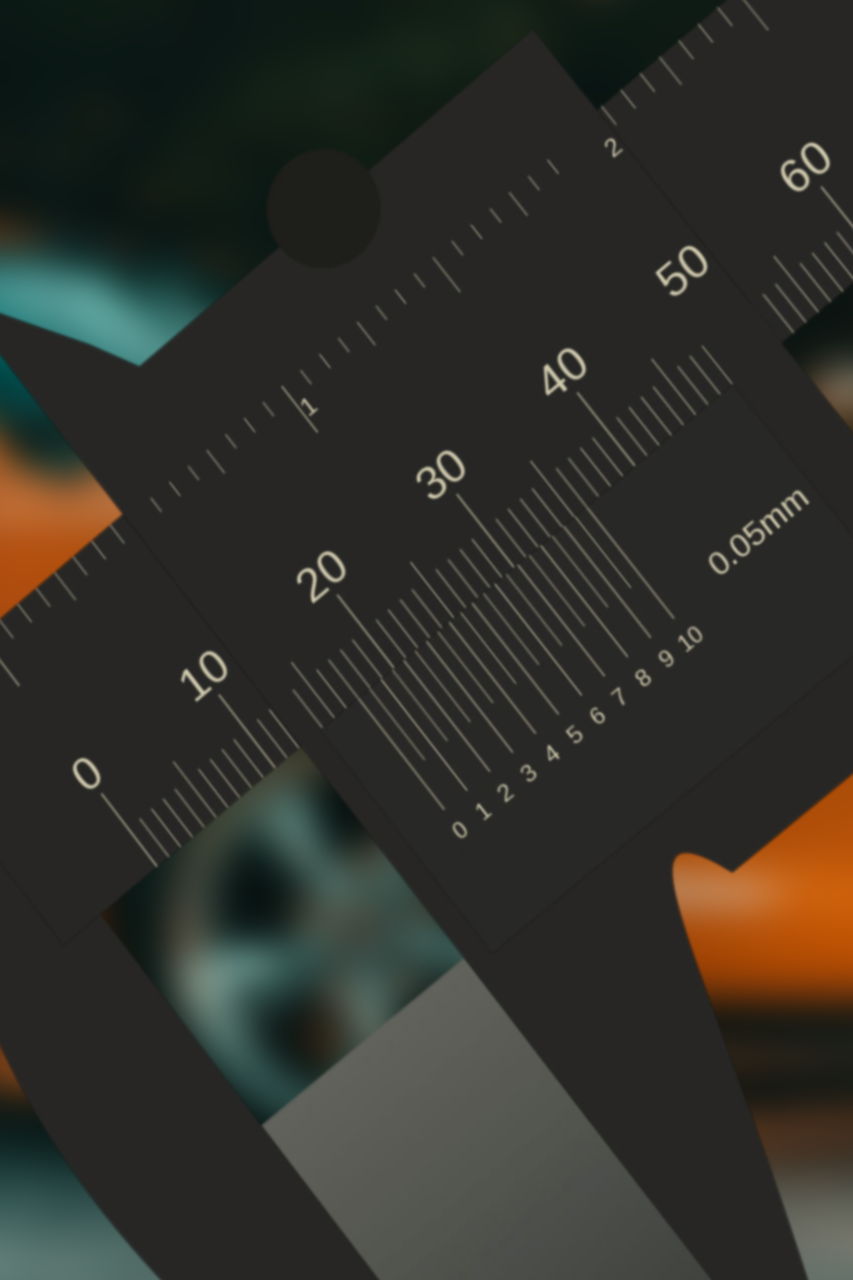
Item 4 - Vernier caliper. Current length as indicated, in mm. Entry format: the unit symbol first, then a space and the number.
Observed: mm 17.0
